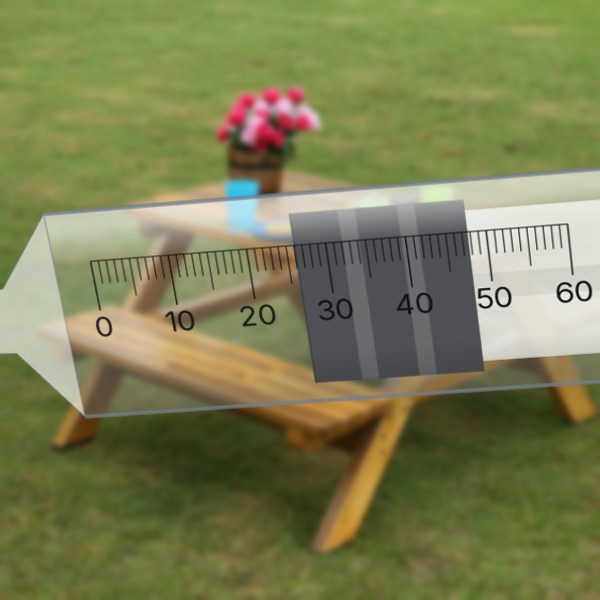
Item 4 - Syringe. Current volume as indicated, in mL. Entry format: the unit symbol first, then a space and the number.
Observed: mL 26
